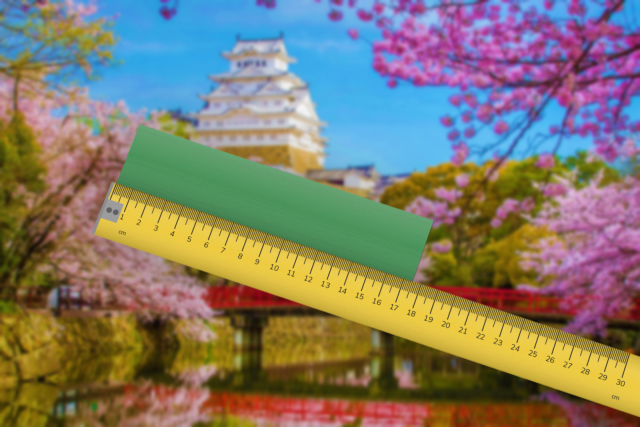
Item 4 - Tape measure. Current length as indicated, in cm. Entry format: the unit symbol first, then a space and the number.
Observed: cm 17.5
